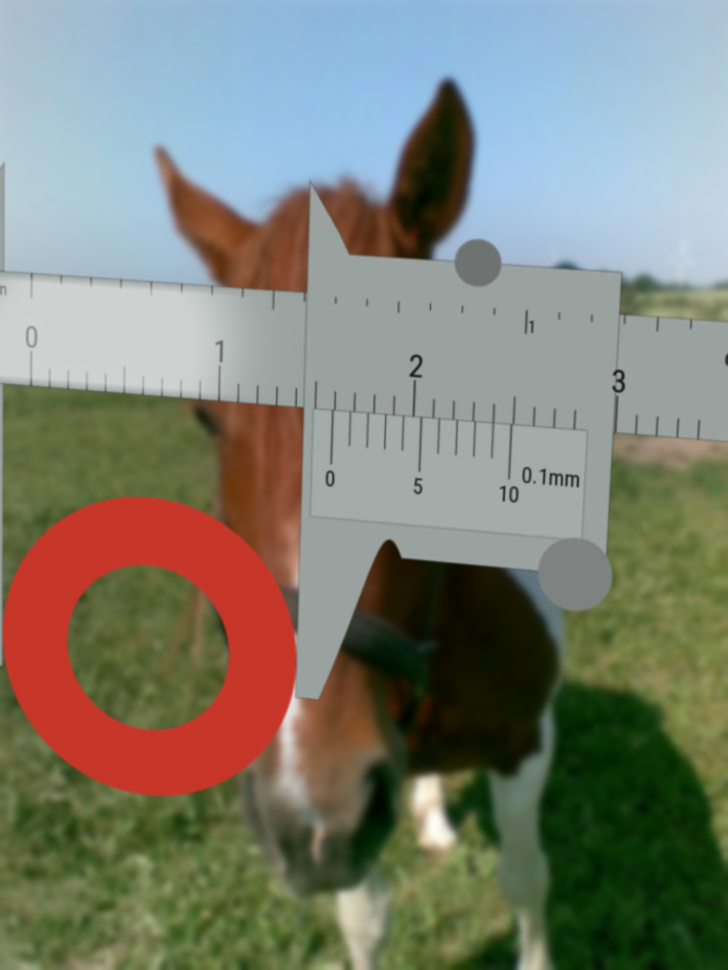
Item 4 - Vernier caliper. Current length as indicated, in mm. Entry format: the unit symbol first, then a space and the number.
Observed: mm 15.9
